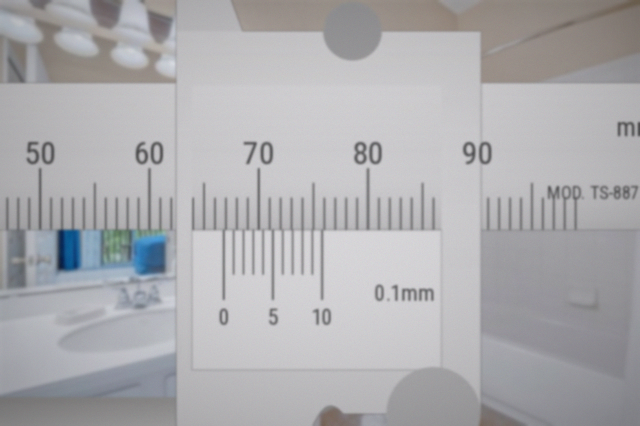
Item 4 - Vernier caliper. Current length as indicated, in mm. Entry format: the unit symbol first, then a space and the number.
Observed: mm 66.8
